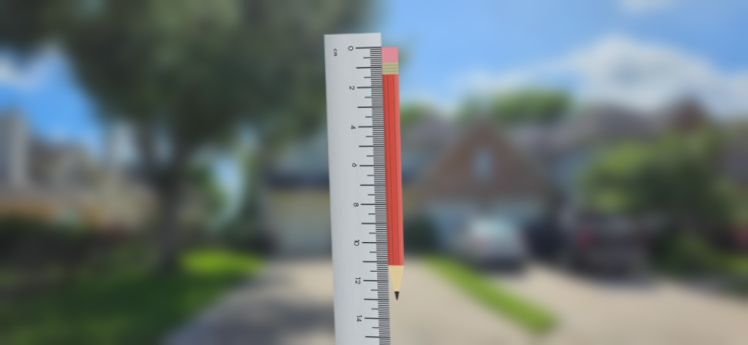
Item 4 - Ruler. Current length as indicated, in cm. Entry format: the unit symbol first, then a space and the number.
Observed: cm 13
